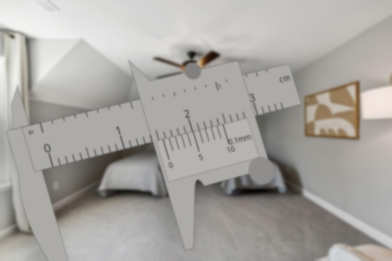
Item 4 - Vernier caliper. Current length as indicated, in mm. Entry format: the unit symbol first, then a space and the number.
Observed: mm 15.6
